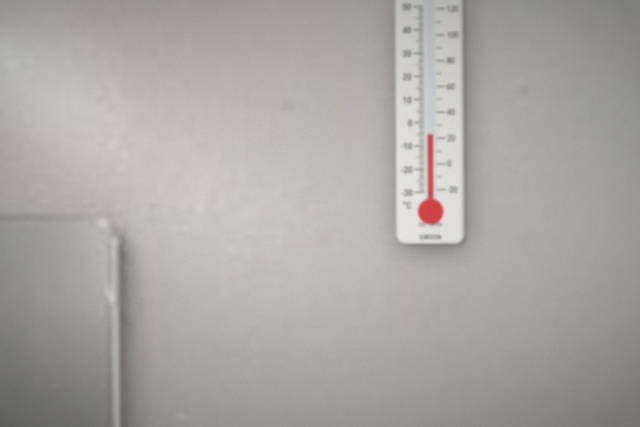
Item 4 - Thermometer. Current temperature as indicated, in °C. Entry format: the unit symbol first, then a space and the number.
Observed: °C -5
